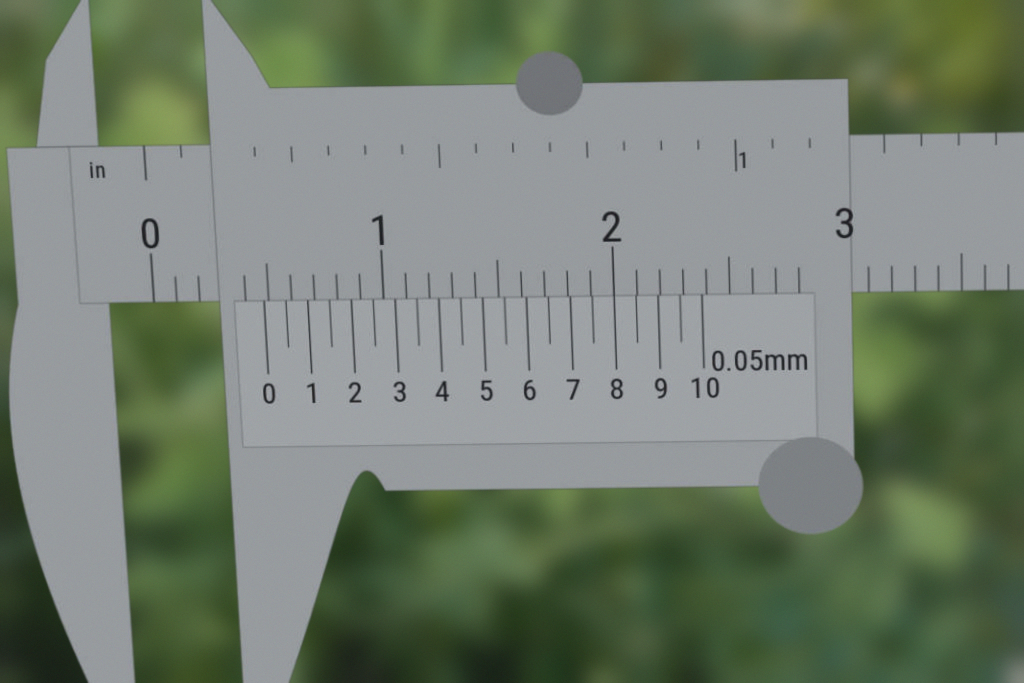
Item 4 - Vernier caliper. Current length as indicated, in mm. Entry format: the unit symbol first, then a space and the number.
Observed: mm 4.8
